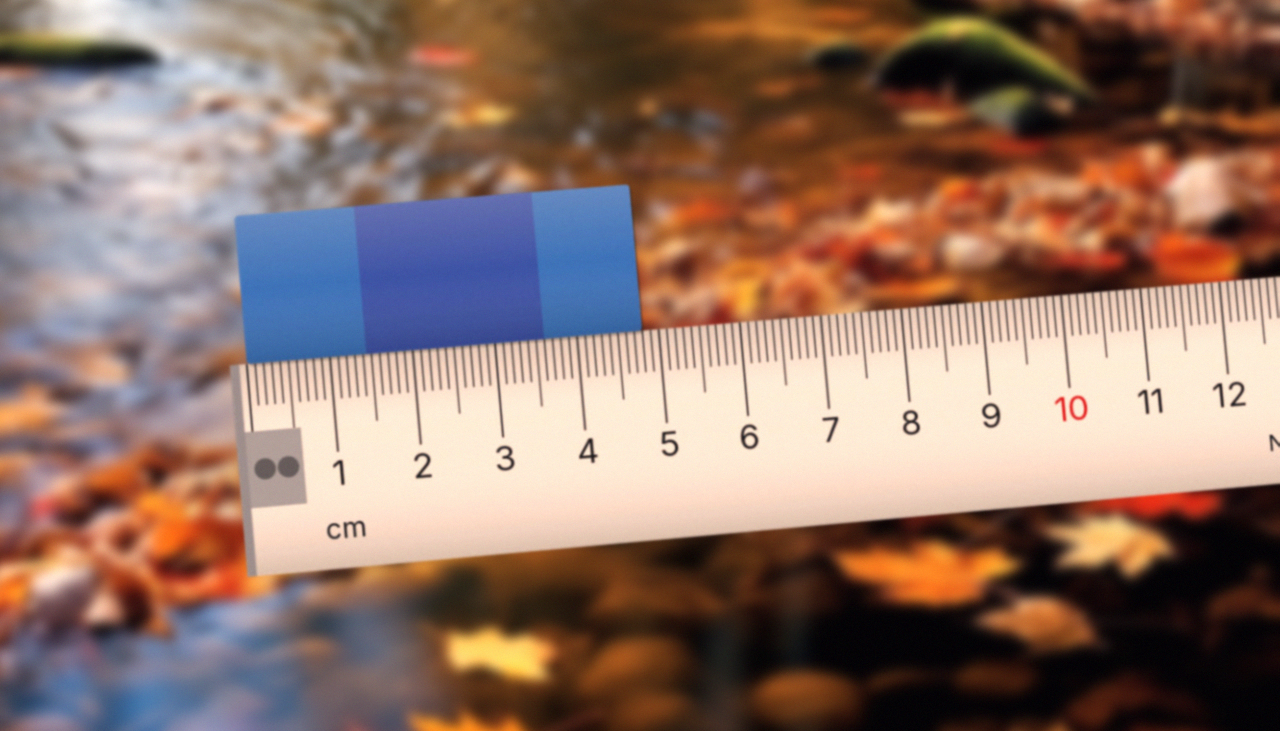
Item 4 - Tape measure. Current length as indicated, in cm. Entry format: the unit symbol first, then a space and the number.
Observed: cm 4.8
